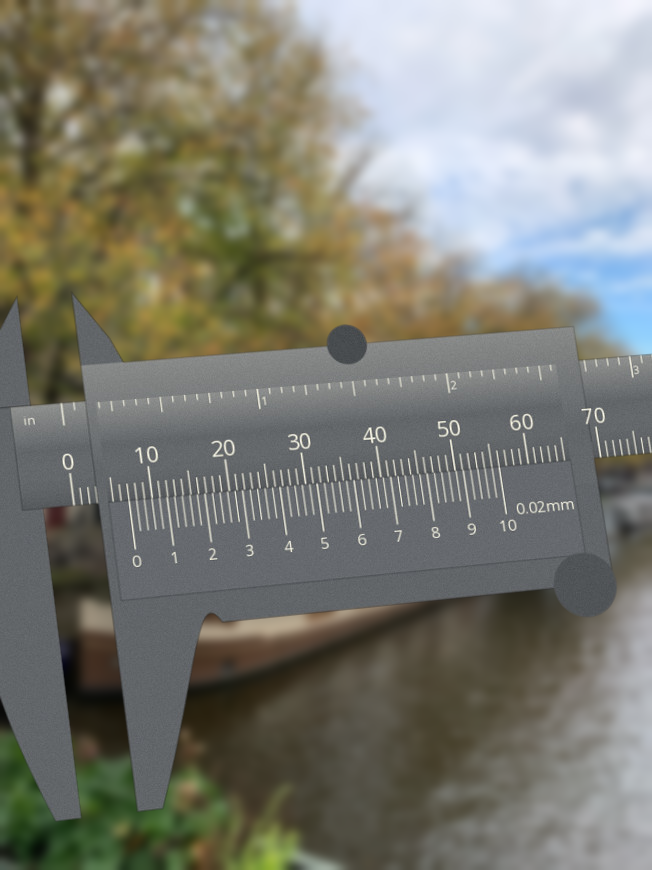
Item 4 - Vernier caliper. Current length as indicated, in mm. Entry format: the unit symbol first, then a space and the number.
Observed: mm 7.0
